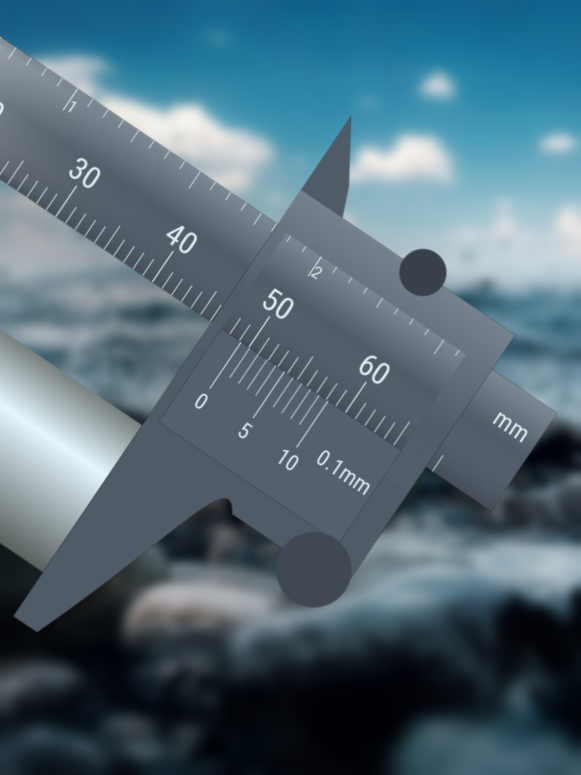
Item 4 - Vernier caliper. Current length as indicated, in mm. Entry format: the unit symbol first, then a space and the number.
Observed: mm 49.2
